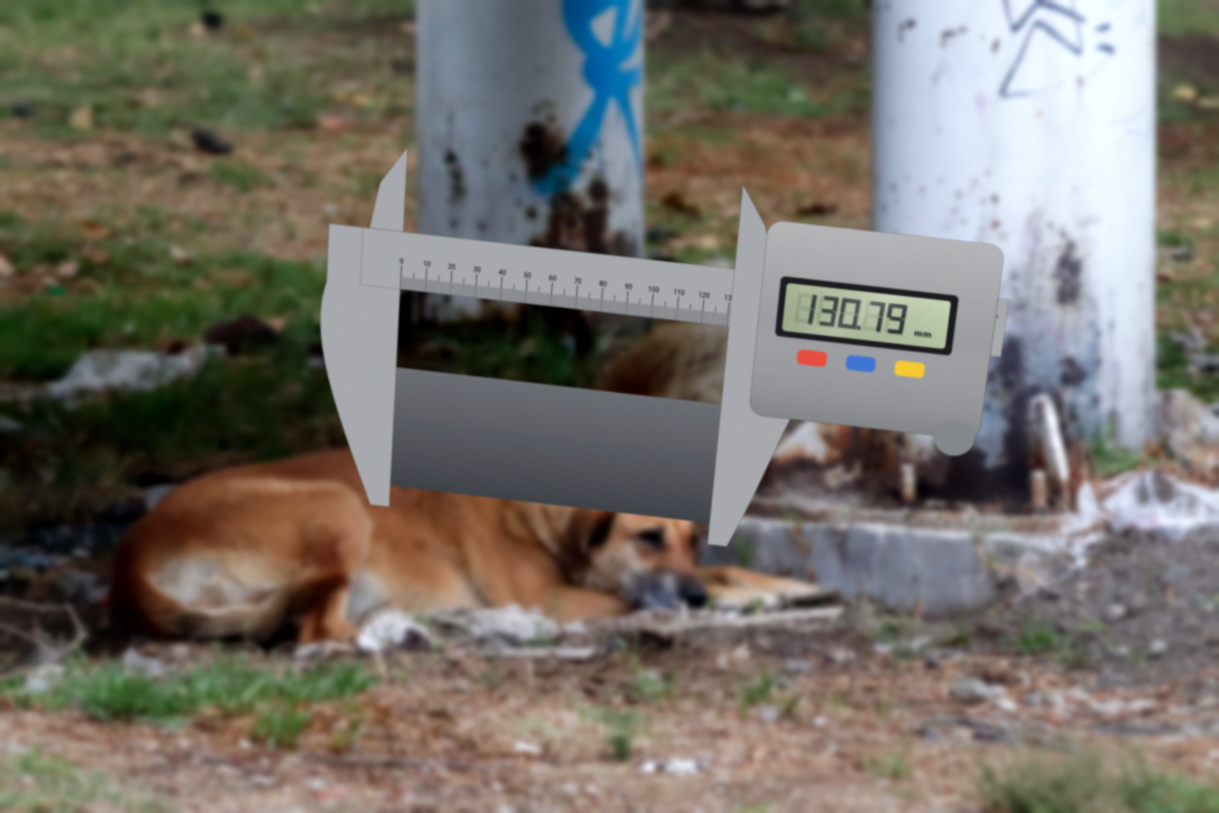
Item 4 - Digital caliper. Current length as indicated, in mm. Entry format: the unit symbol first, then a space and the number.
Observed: mm 130.79
